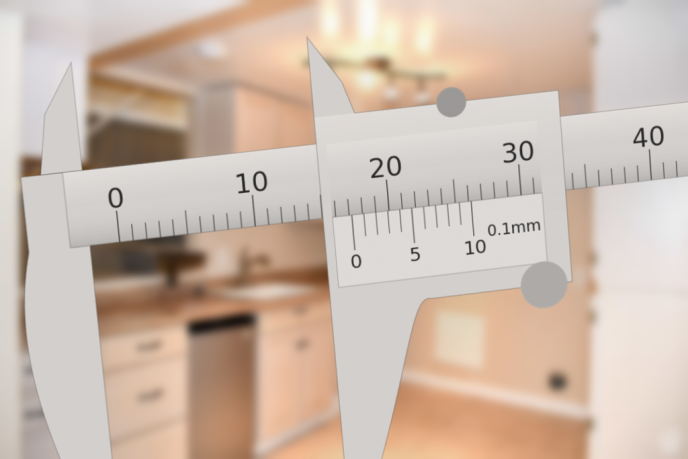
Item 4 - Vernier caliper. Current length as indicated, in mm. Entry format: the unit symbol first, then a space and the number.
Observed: mm 17.2
